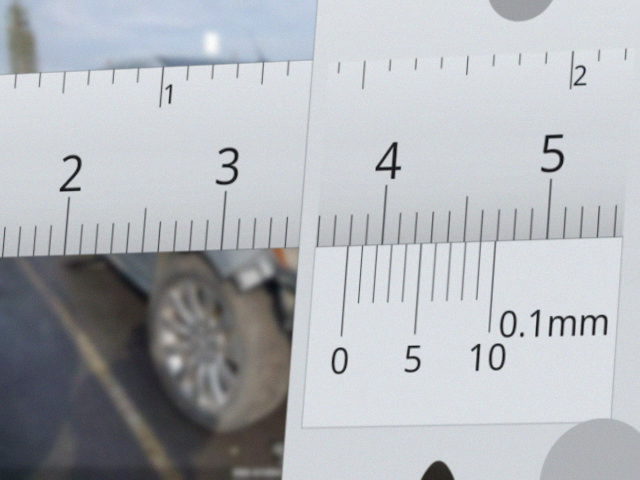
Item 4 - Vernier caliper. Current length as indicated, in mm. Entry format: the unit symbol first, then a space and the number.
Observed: mm 37.9
